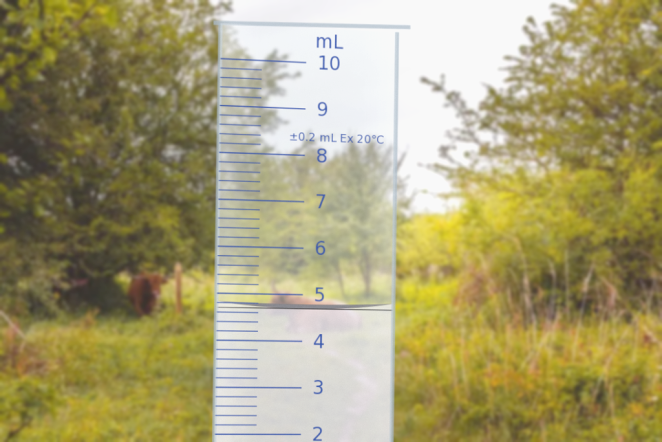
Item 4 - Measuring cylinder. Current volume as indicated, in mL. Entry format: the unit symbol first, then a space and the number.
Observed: mL 4.7
